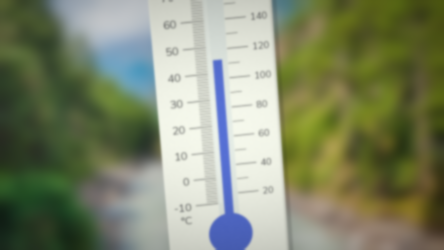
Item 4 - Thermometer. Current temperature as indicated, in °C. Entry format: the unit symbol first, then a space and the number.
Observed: °C 45
